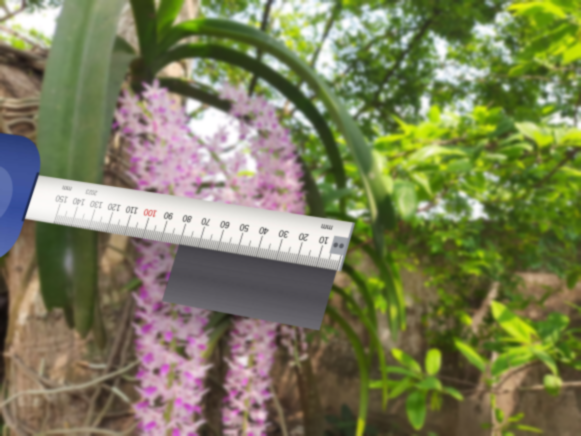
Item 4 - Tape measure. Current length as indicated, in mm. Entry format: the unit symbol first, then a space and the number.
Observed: mm 80
